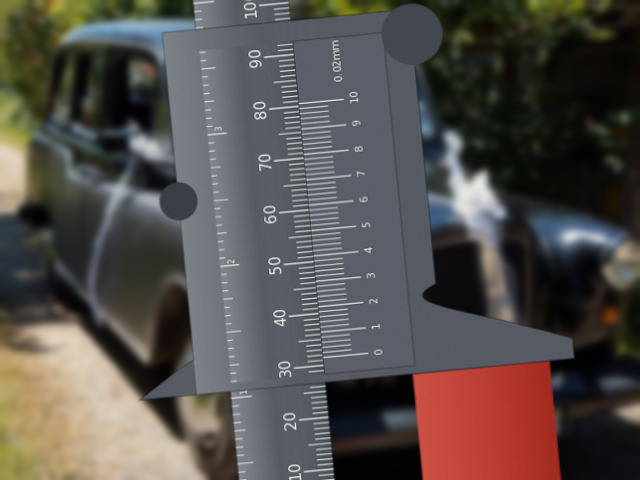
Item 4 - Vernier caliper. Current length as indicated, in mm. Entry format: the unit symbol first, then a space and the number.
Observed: mm 31.5
